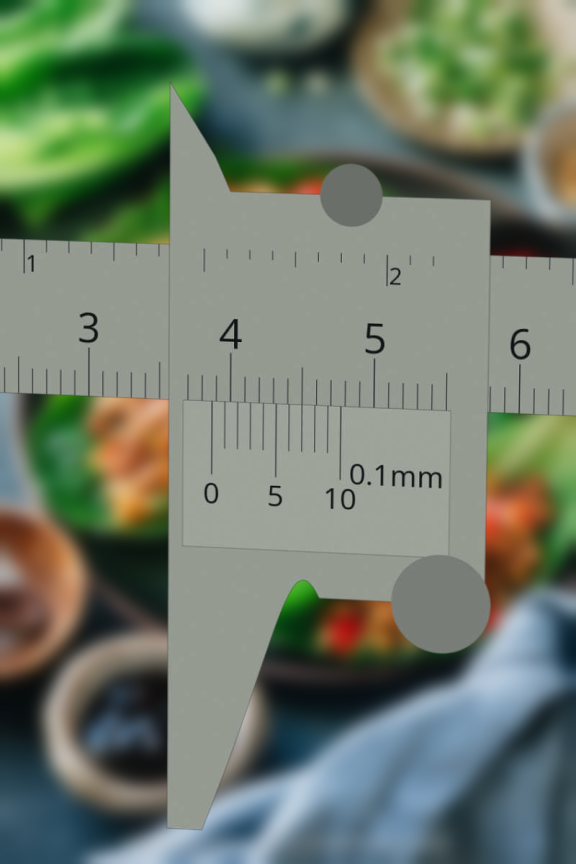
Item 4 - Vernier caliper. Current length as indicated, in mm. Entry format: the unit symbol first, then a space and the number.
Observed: mm 38.7
